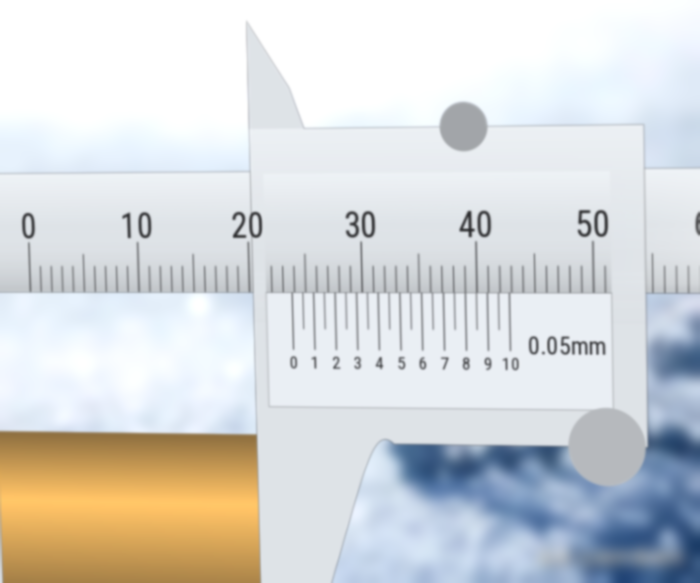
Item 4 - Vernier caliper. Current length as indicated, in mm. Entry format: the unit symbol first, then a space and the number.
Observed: mm 23.8
